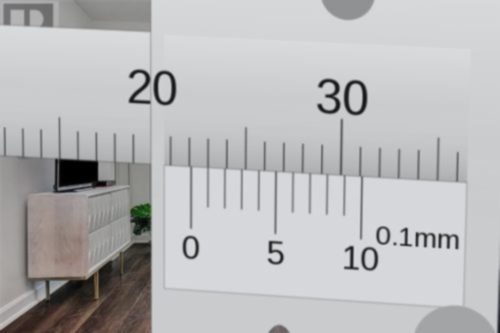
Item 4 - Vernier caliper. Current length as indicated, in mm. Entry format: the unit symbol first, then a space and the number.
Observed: mm 22.1
